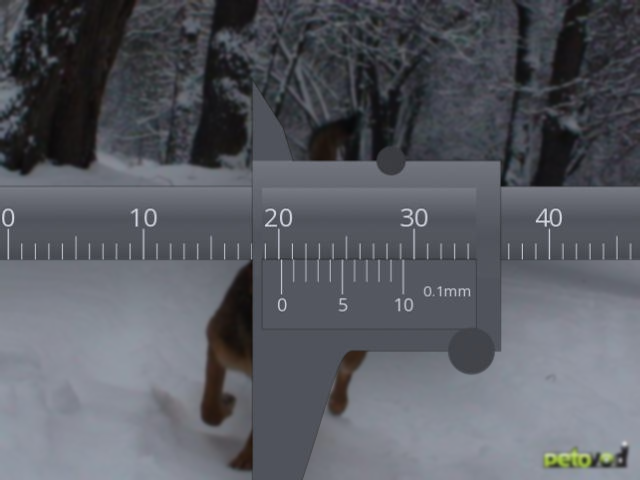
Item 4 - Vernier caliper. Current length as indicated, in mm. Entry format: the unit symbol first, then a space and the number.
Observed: mm 20.2
